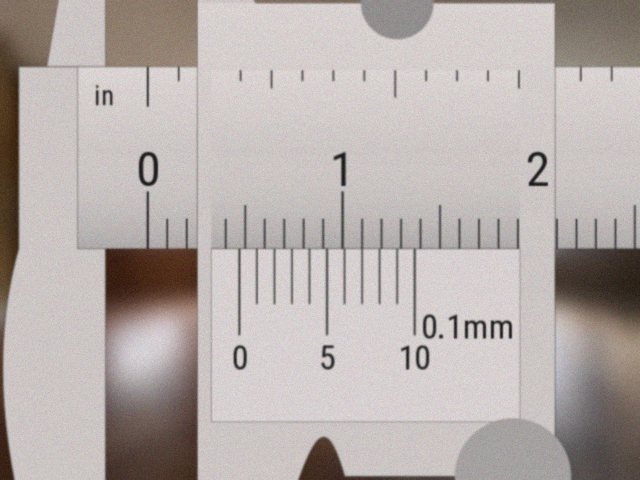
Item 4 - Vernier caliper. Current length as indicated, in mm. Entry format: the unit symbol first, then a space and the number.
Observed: mm 4.7
